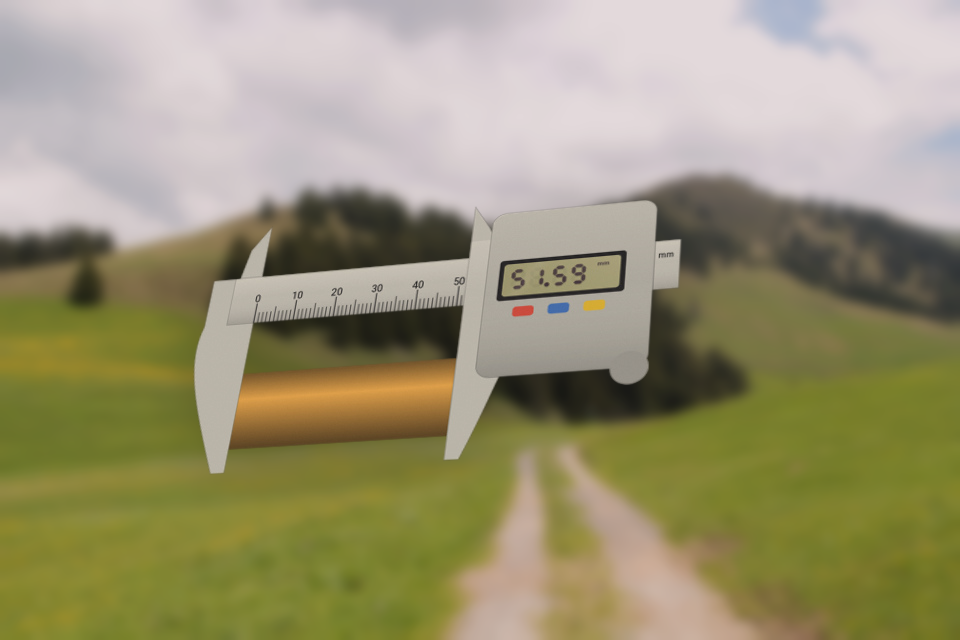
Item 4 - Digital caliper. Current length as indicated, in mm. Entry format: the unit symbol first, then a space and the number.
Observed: mm 51.59
